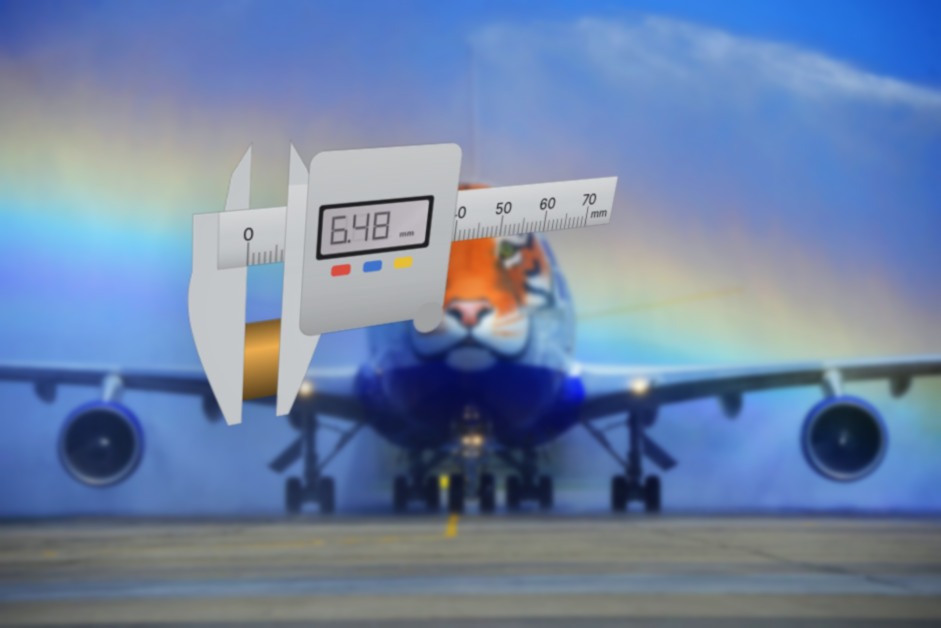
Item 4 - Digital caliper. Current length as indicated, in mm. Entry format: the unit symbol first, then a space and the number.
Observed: mm 6.48
